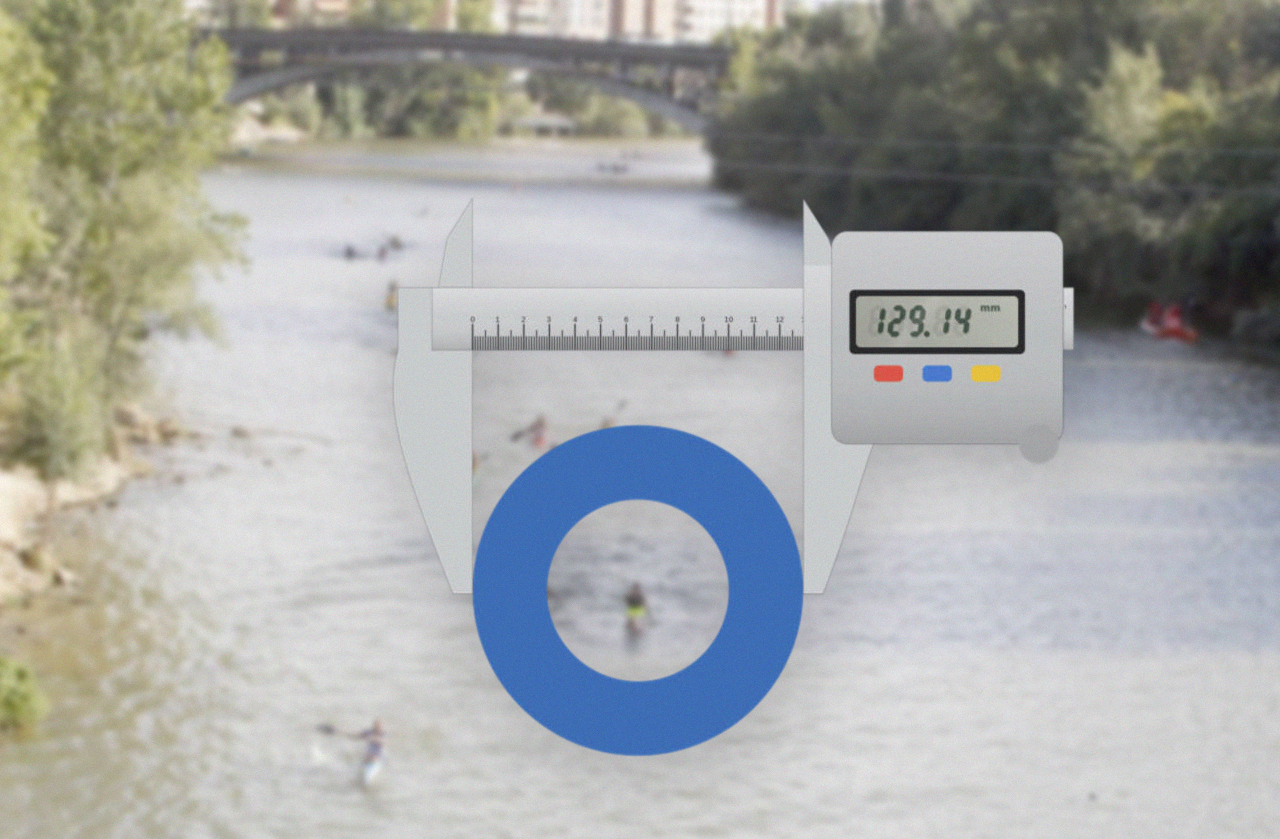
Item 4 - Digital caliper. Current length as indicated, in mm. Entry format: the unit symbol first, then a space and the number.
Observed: mm 129.14
